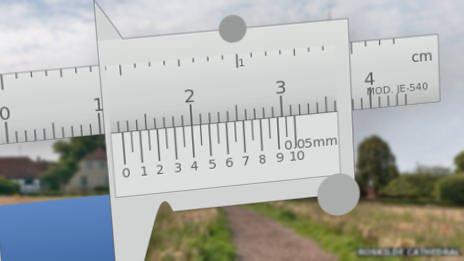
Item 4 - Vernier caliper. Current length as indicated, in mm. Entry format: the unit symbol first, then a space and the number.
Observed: mm 12.4
